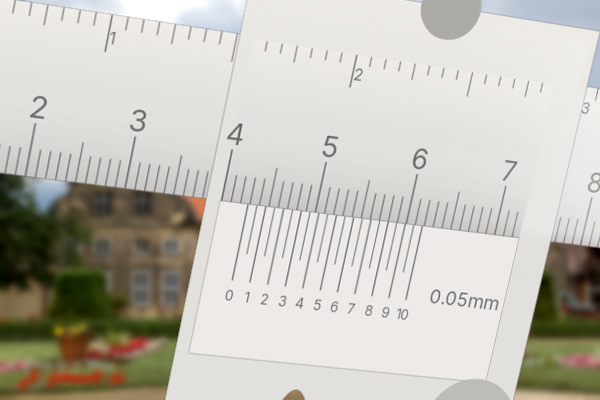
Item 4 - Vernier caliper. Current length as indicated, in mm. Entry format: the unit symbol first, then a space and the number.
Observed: mm 42.8
